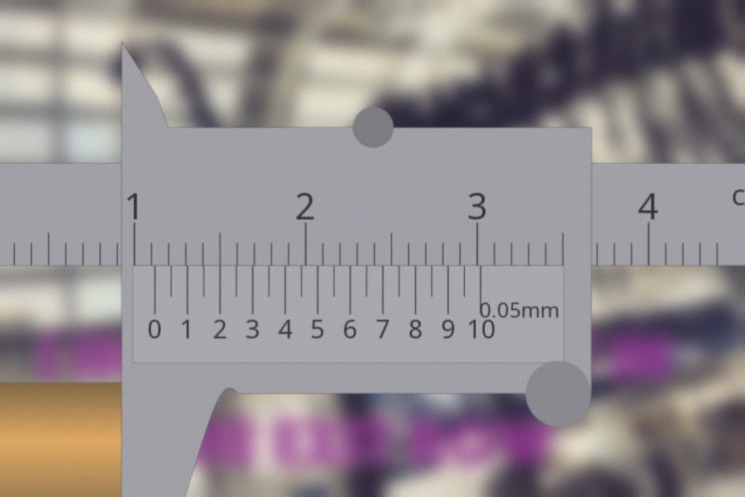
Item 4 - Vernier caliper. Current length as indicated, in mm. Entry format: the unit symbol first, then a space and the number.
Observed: mm 11.2
